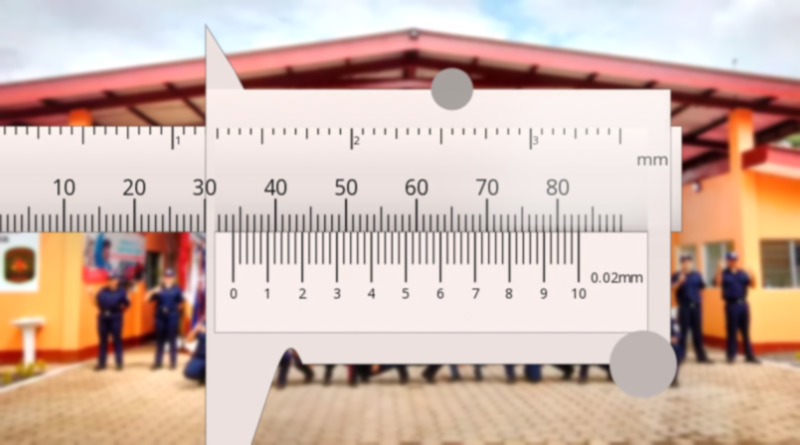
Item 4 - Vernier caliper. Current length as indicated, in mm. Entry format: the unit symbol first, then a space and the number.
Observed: mm 34.0
